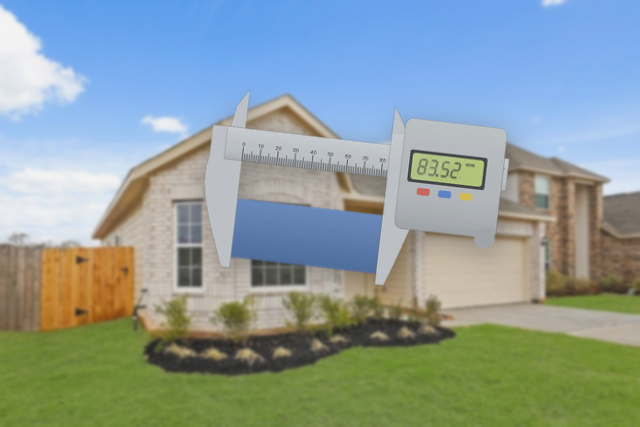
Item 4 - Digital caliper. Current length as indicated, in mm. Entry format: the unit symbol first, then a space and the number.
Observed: mm 83.52
